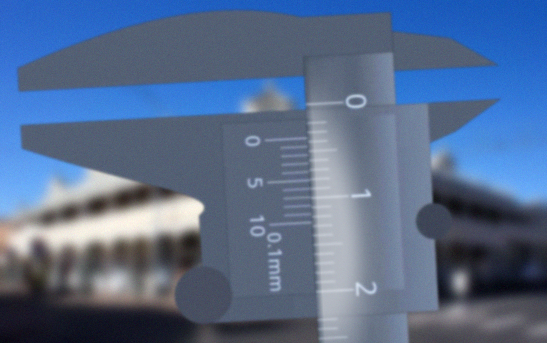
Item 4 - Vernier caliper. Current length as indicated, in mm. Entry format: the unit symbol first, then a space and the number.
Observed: mm 3.6
